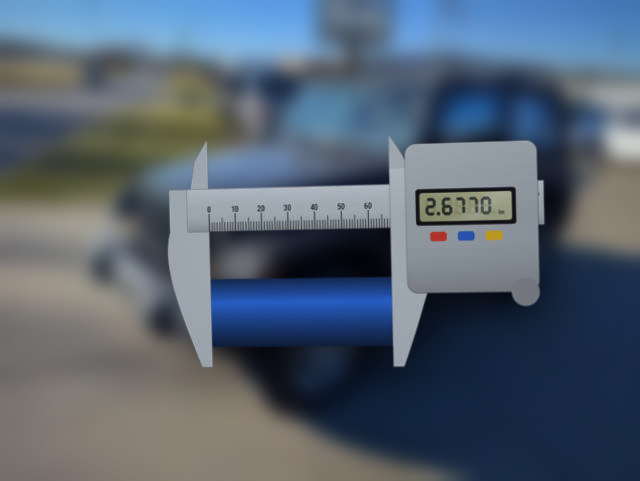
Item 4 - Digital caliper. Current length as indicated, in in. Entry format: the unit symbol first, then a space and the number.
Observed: in 2.6770
